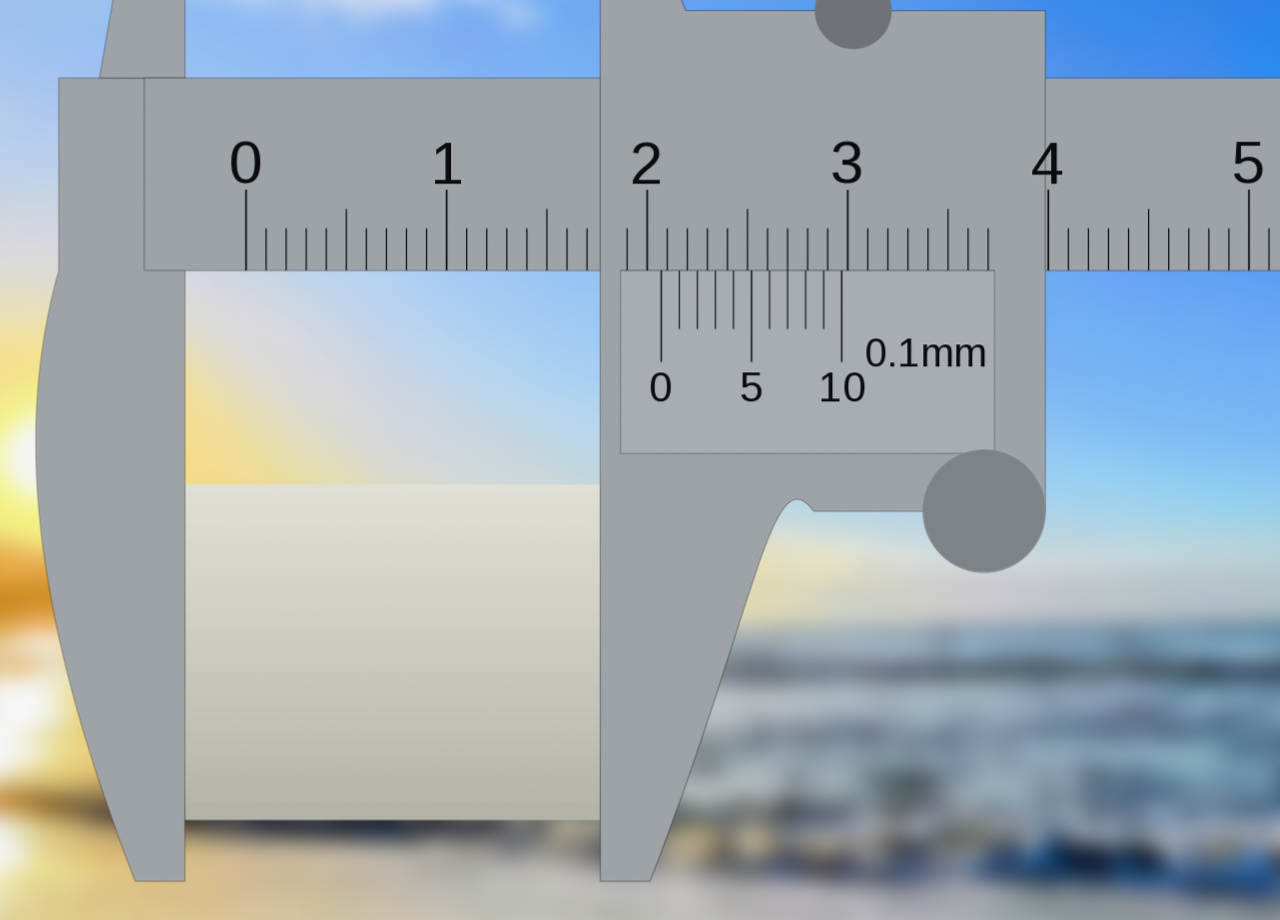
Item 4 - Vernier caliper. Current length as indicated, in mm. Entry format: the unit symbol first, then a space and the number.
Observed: mm 20.7
